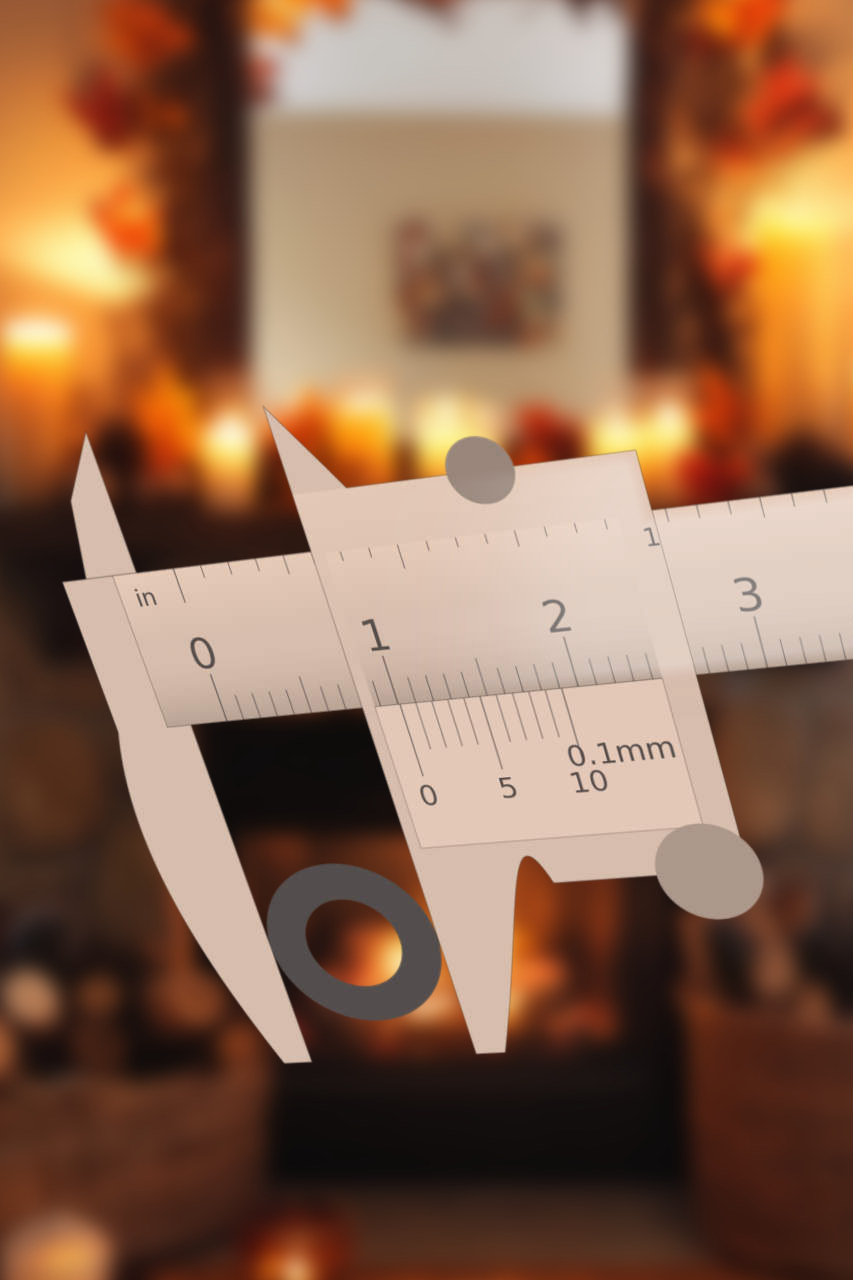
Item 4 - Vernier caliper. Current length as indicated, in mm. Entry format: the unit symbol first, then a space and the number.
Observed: mm 10.1
